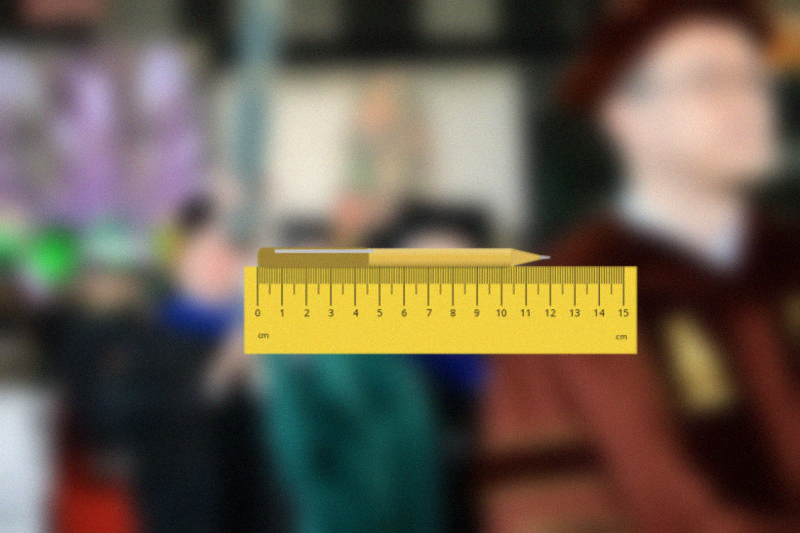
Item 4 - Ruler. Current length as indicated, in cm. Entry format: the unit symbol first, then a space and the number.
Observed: cm 12
